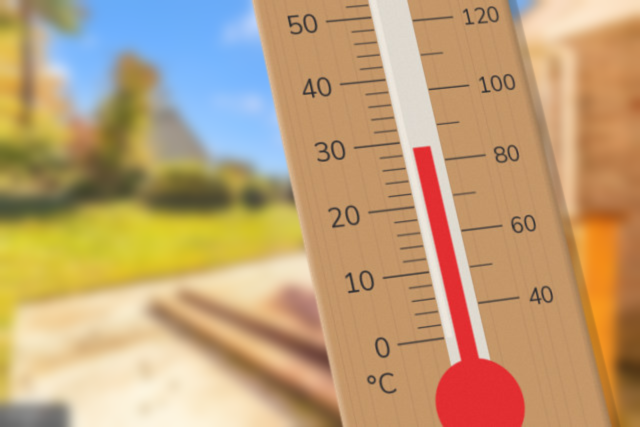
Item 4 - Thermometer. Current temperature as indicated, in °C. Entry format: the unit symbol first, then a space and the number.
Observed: °C 29
